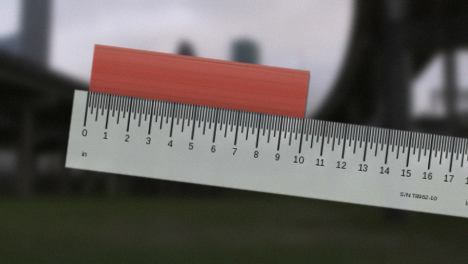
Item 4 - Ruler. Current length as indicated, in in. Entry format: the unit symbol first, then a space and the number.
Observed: in 10
